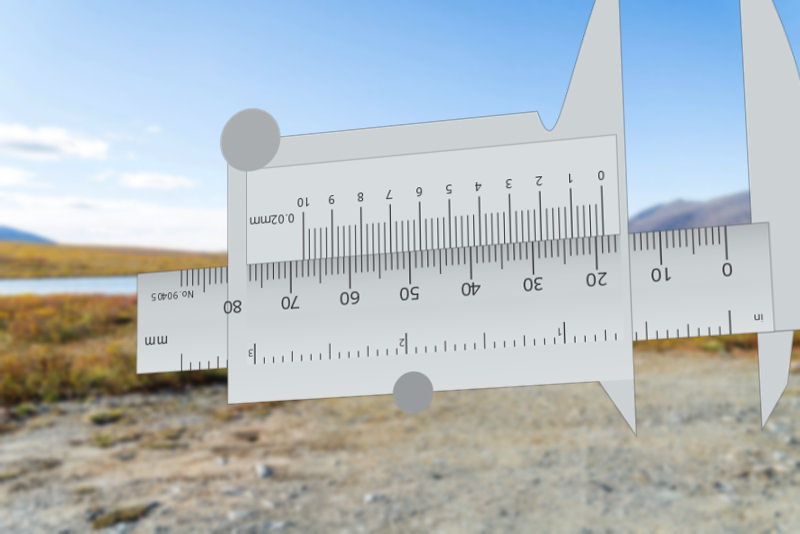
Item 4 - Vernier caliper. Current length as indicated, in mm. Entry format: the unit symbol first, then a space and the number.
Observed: mm 18.8
